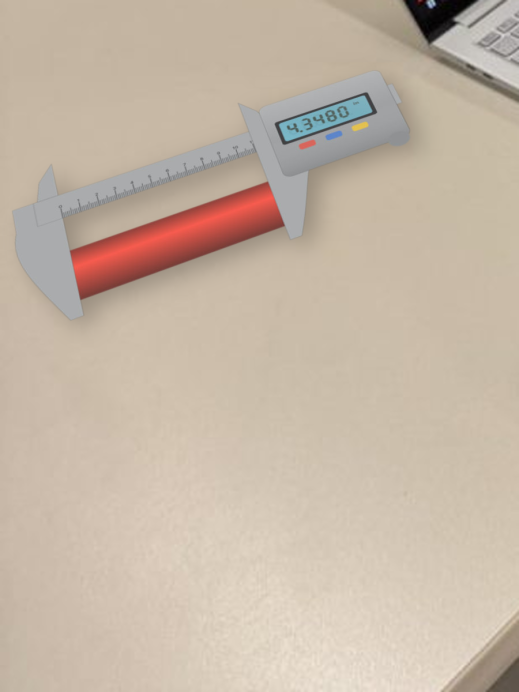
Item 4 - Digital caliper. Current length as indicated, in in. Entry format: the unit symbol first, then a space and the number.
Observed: in 4.3480
